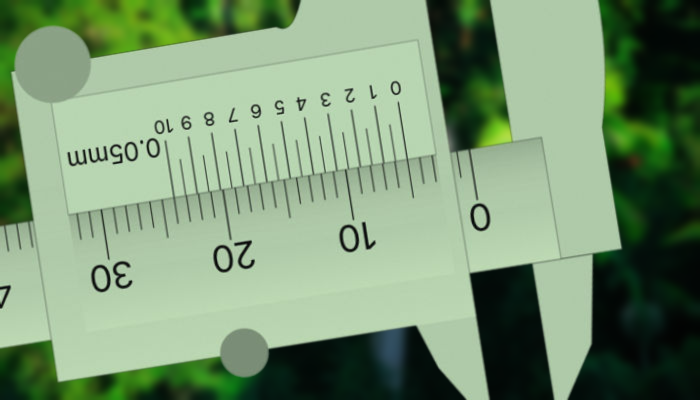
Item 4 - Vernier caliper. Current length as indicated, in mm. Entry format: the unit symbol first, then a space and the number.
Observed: mm 5.0
